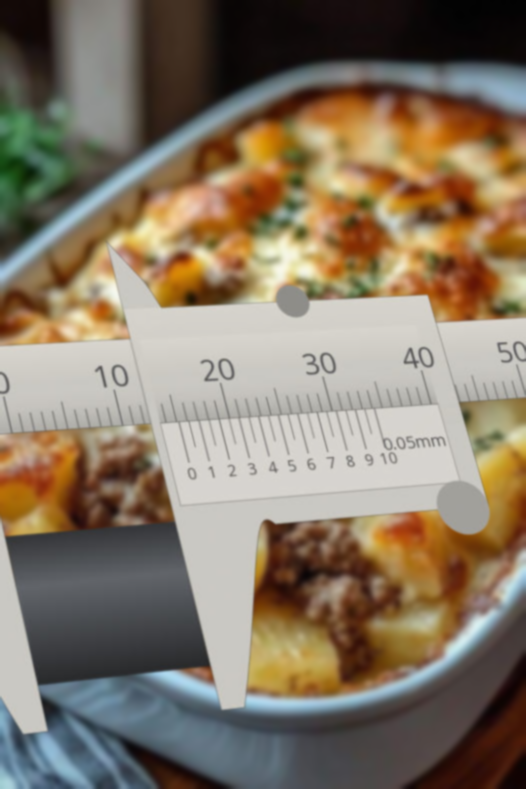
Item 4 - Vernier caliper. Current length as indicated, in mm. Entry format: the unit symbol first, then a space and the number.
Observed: mm 15.2
